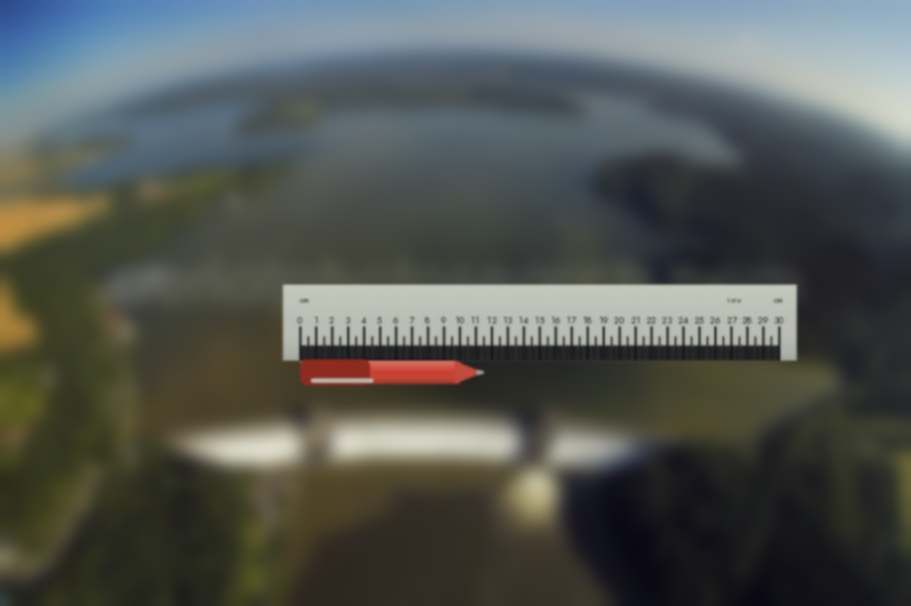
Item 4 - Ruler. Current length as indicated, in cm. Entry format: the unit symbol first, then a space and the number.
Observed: cm 11.5
